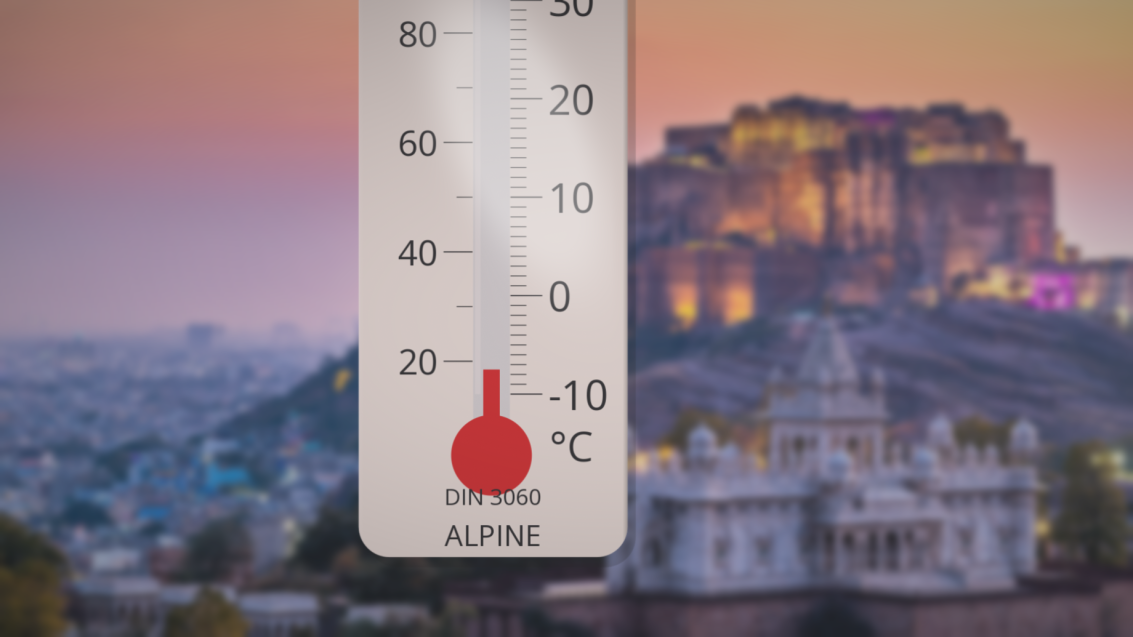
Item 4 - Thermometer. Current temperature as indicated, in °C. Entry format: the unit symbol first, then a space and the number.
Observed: °C -7.5
